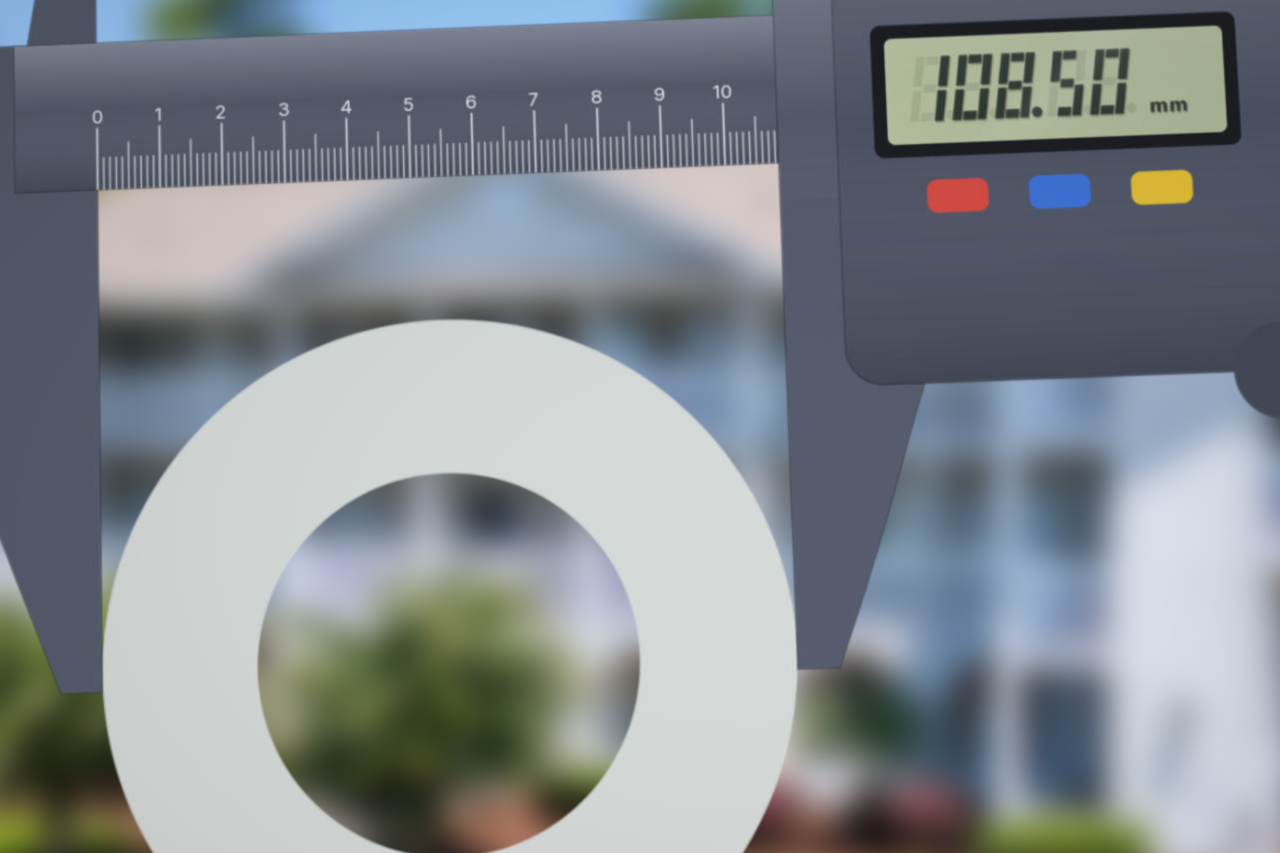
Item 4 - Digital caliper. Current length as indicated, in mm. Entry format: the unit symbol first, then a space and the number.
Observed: mm 108.50
